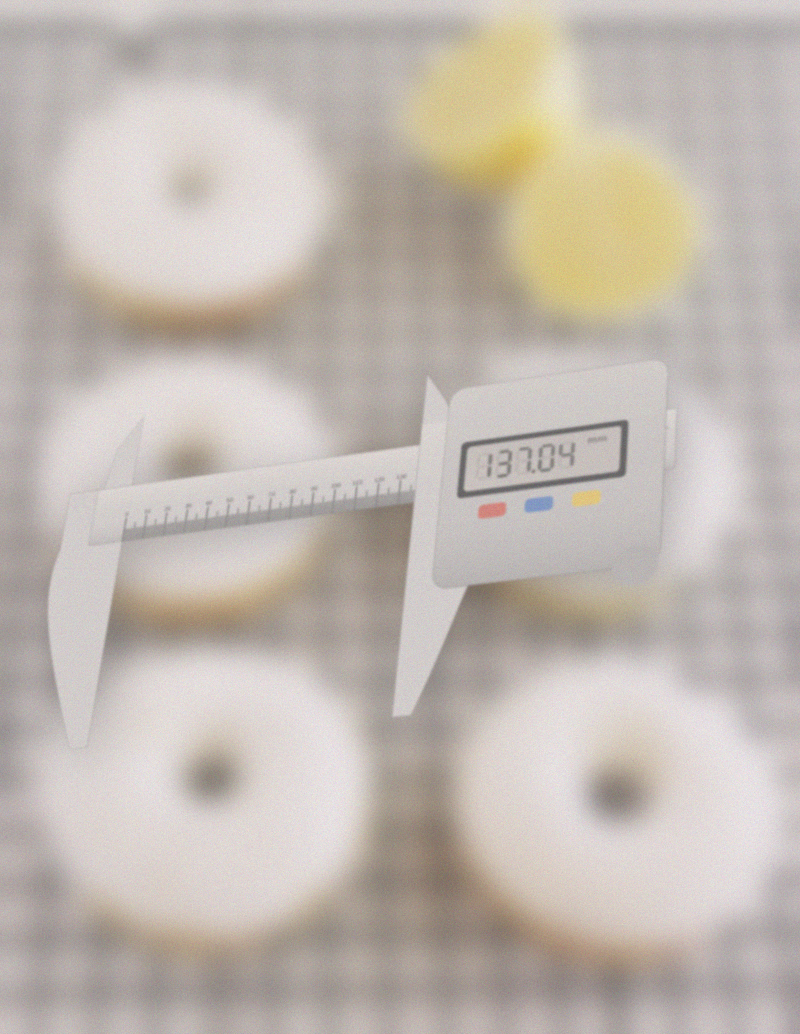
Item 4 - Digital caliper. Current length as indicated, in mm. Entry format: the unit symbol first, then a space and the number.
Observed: mm 137.04
